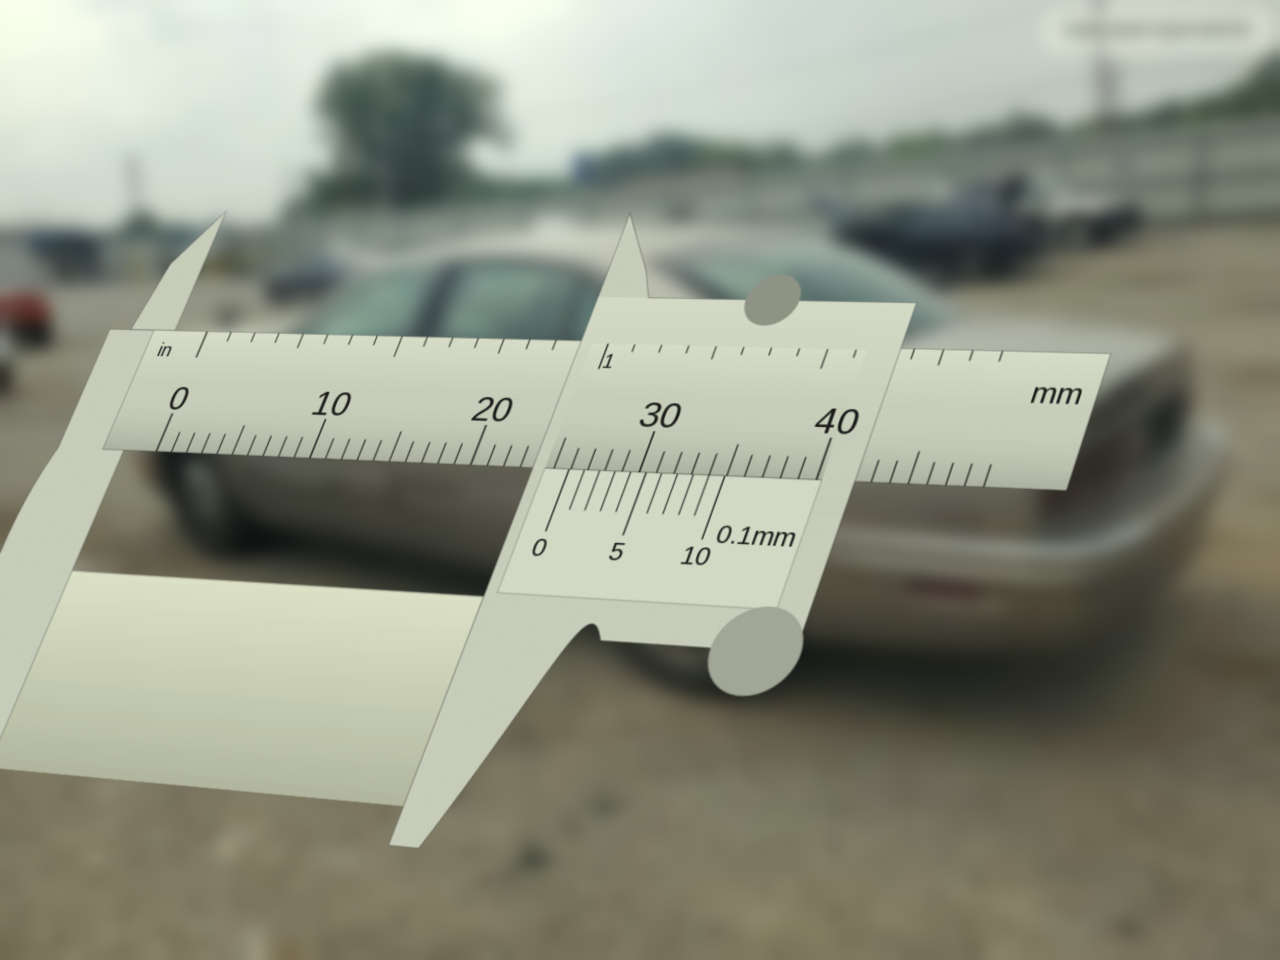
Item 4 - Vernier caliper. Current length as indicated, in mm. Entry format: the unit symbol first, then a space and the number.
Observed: mm 25.9
